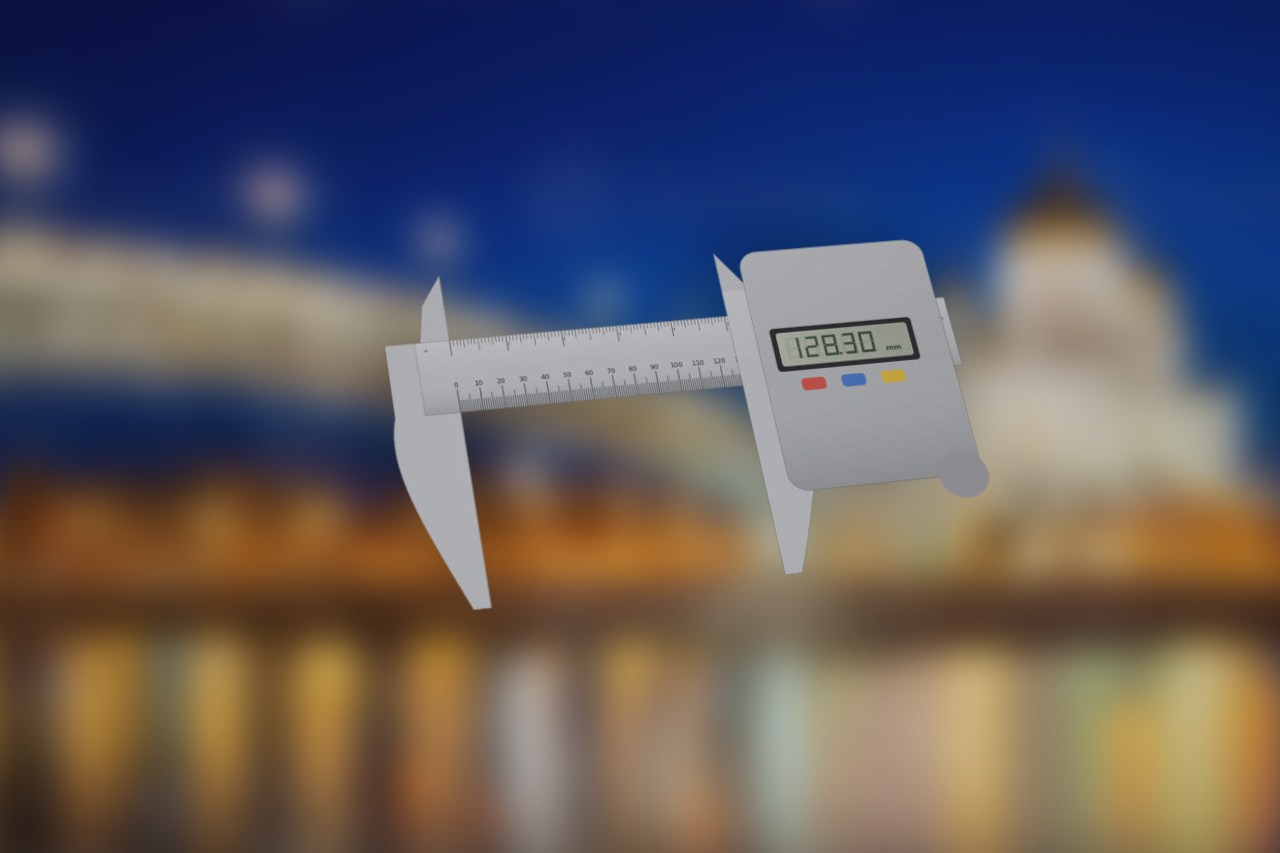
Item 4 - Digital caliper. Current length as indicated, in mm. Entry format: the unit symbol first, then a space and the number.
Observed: mm 128.30
